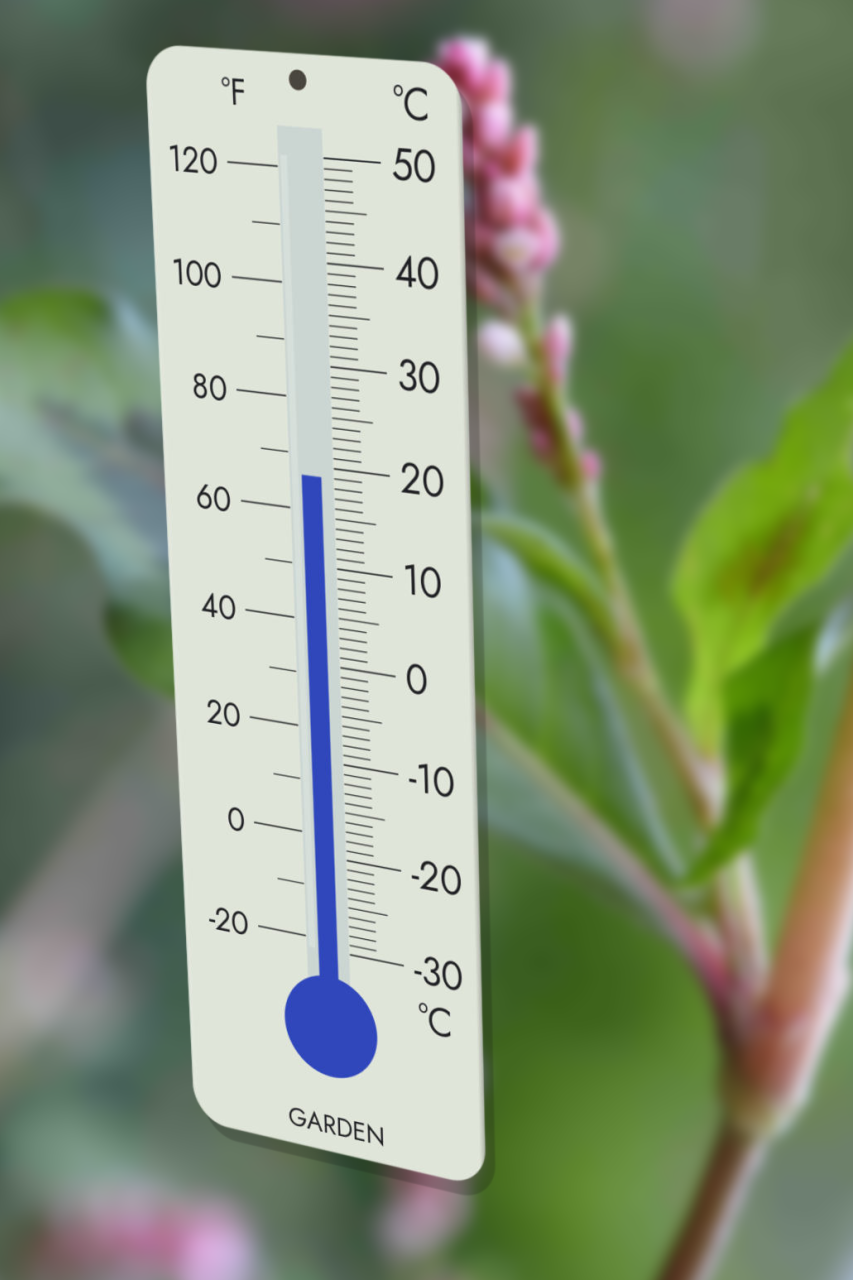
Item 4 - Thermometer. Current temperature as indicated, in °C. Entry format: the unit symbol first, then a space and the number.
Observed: °C 19
